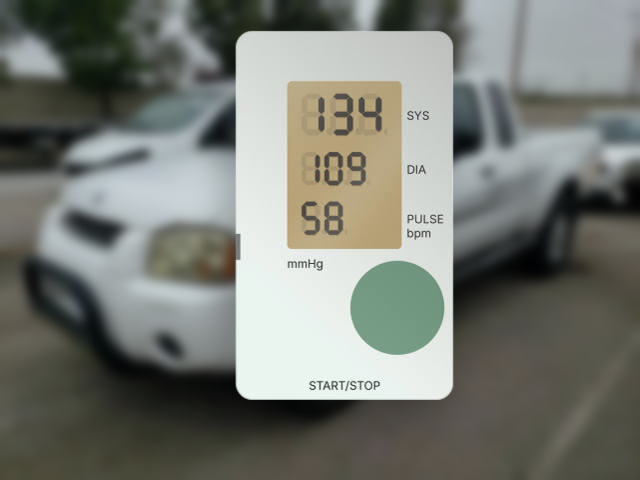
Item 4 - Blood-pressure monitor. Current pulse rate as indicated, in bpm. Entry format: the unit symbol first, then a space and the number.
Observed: bpm 58
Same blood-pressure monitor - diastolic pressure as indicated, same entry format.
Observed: mmHg 109
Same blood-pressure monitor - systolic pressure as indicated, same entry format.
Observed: mmHg 134
